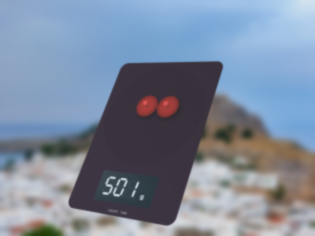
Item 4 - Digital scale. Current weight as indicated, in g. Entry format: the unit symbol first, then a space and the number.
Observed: g 501
